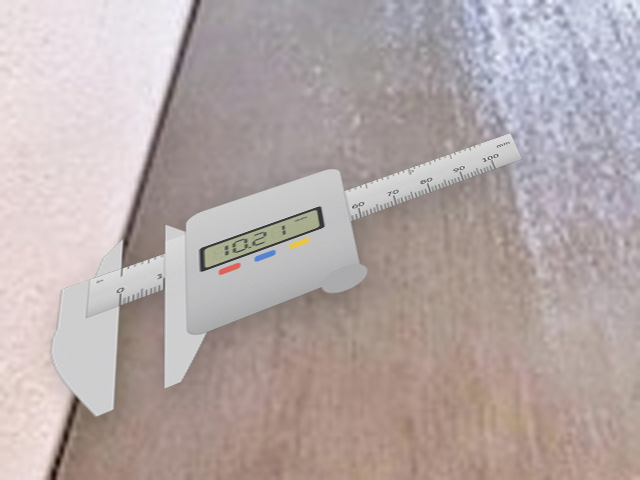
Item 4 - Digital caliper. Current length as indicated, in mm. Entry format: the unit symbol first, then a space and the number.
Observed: mm 10.21
